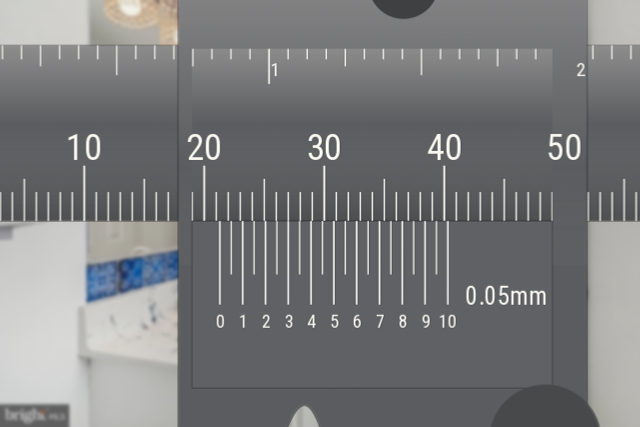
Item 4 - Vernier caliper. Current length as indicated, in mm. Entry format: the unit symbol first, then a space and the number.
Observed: mm 21.3
